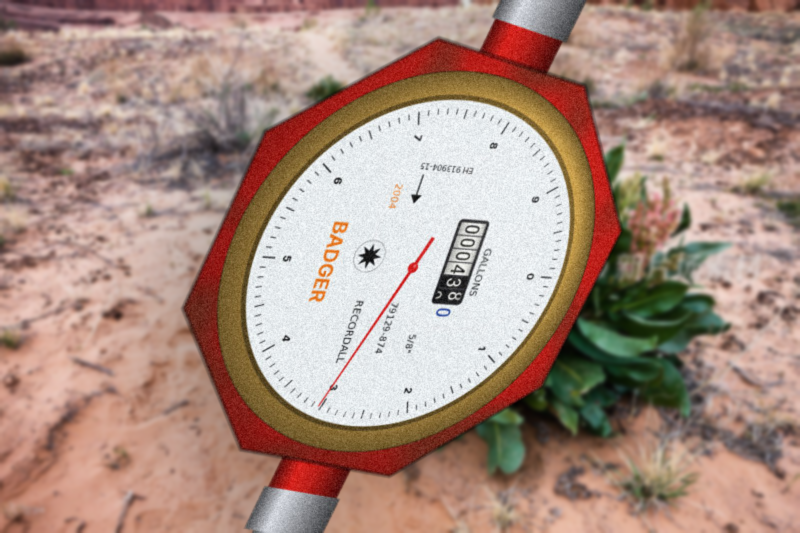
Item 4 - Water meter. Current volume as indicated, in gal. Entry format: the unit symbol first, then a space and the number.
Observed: gal 4383.0
